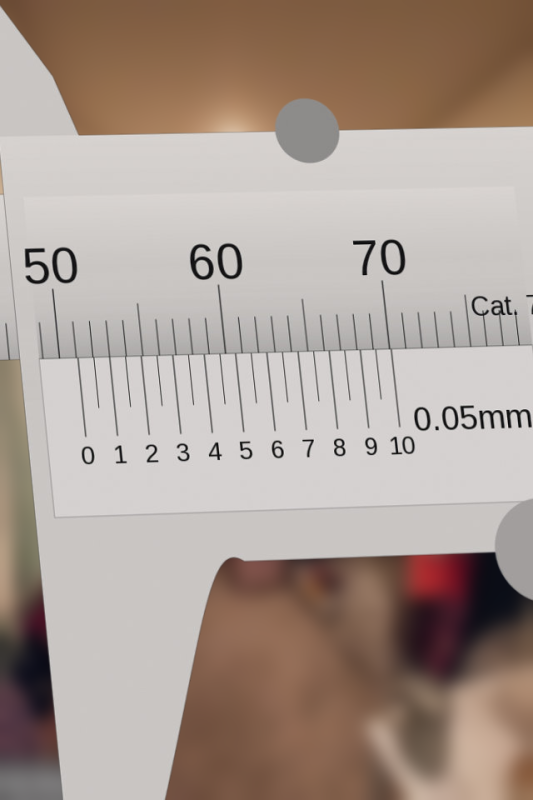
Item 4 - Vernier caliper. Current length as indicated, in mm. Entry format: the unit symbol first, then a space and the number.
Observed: mm 51.1
